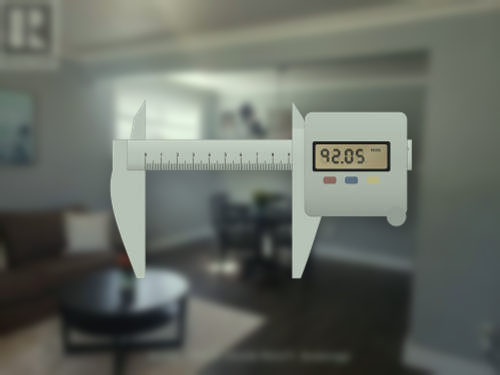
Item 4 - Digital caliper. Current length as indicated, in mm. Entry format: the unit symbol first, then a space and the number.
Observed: mm 92.05
